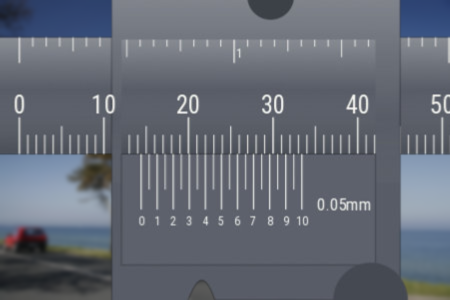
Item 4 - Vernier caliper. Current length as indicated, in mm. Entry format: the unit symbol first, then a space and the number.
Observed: mm 14.4
